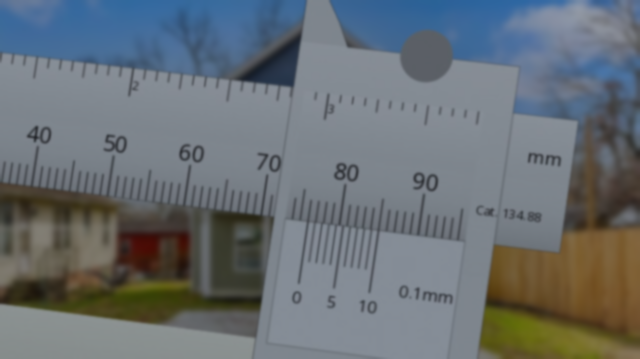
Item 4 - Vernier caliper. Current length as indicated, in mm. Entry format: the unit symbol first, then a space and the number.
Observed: mm 76.0
